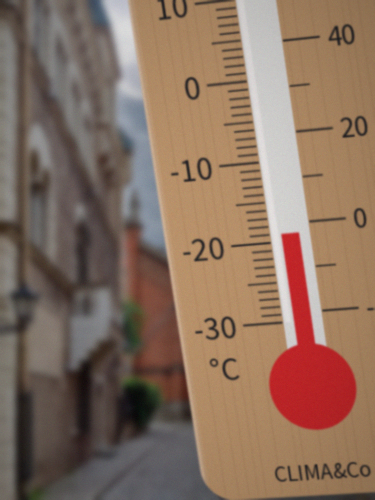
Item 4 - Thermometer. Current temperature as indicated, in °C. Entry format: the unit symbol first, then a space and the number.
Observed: °C -19
